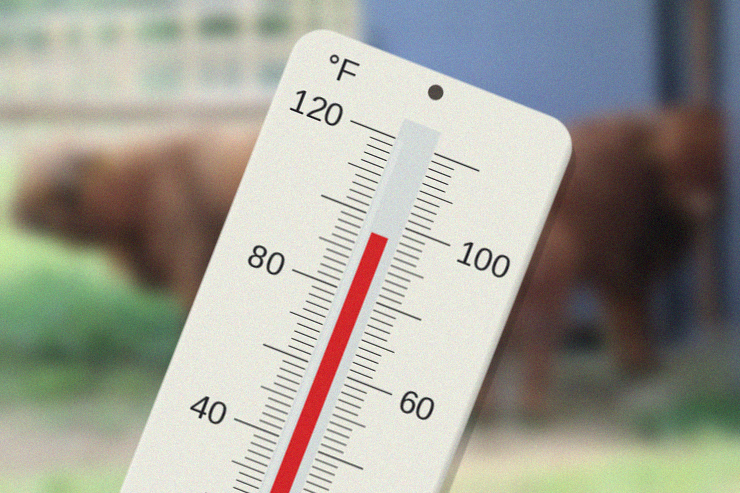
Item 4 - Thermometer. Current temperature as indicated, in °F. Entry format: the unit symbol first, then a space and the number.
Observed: °F 96
